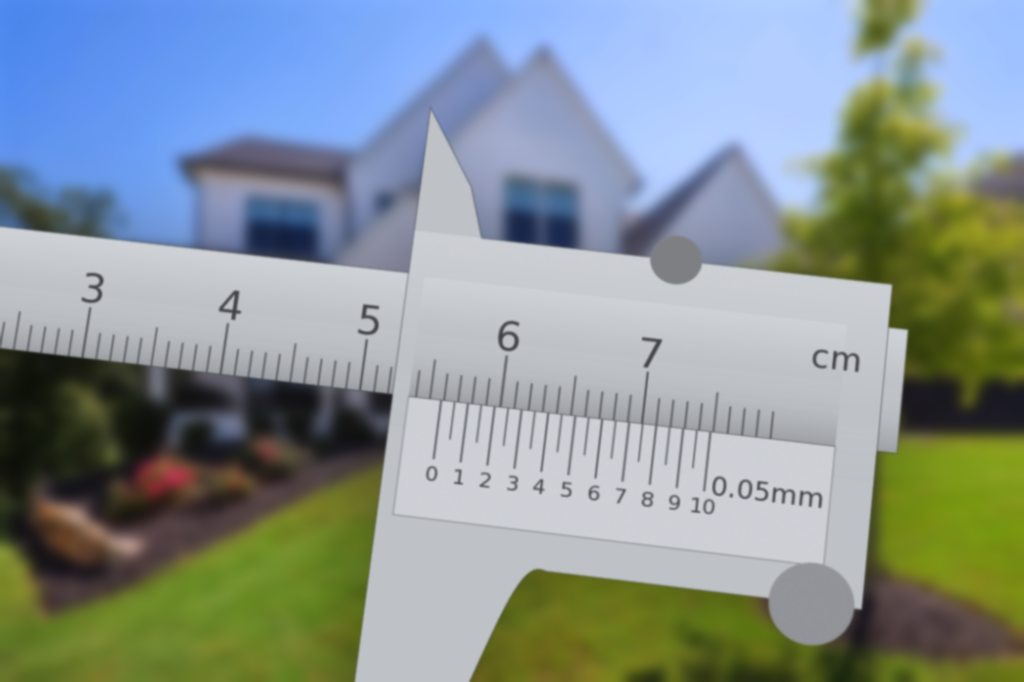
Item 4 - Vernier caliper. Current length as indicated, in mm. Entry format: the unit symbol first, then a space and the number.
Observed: mm 55.8
